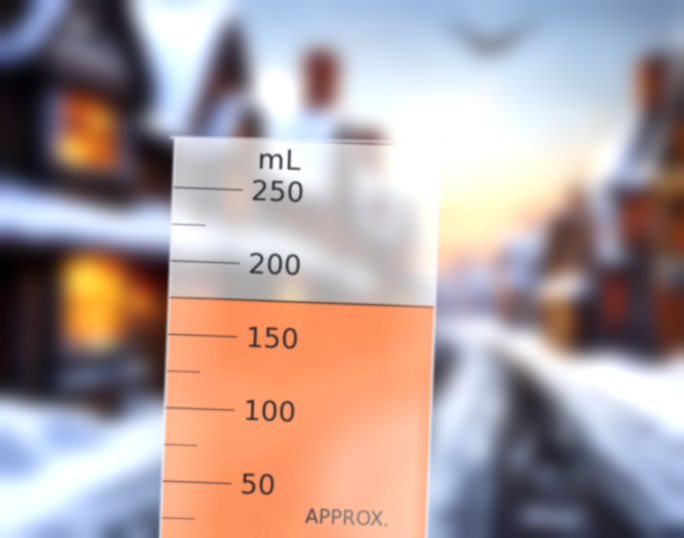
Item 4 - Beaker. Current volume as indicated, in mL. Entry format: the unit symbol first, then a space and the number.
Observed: mL 175
